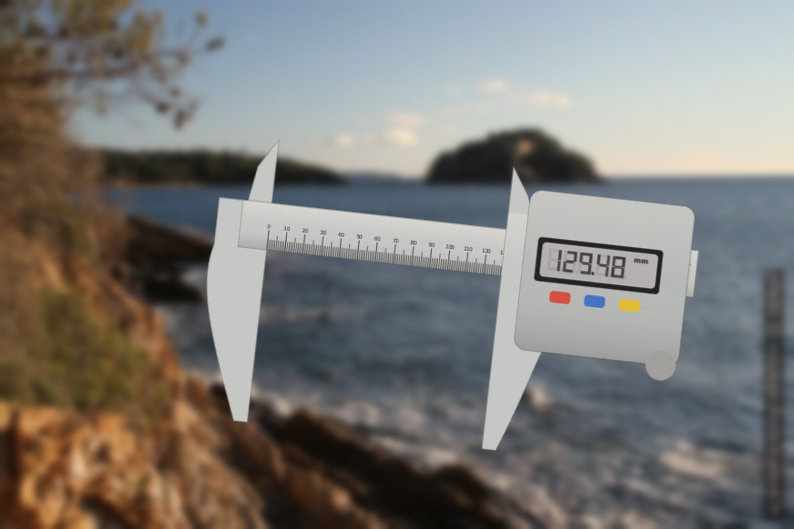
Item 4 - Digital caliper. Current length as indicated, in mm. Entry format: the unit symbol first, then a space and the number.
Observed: mm 129.48
